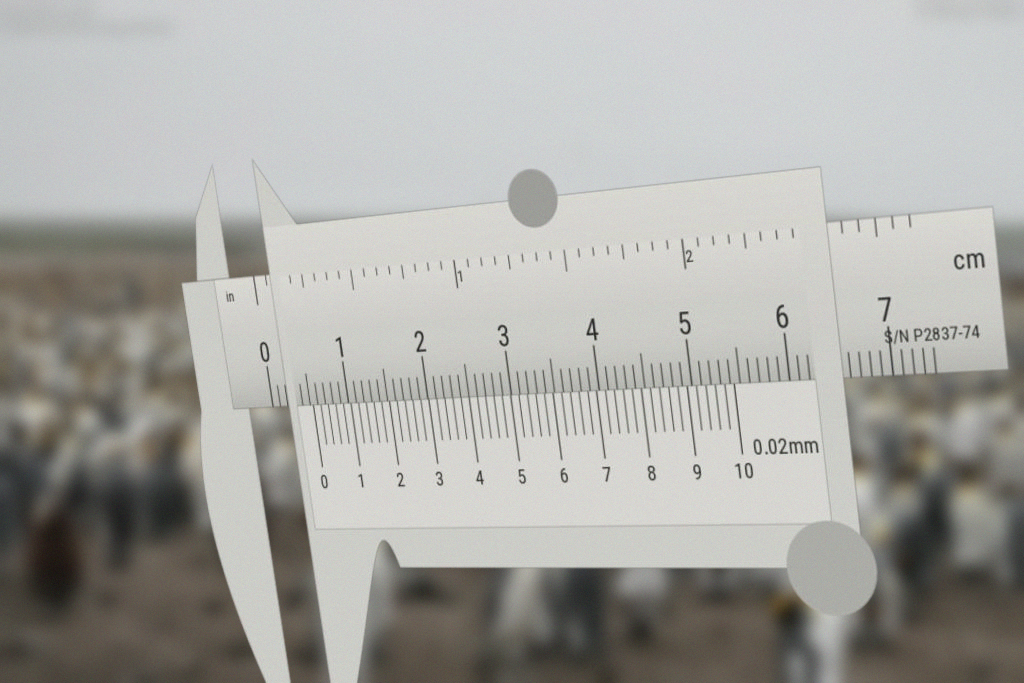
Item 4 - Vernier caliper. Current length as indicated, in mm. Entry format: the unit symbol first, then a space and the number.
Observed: mm 5.4
